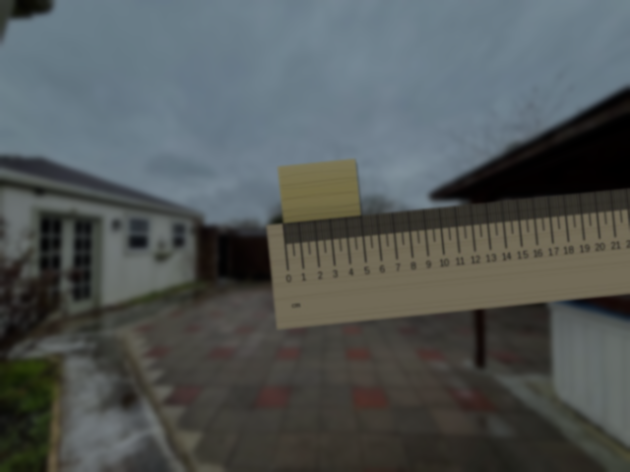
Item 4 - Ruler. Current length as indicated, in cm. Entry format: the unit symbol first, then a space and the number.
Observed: cm 5
